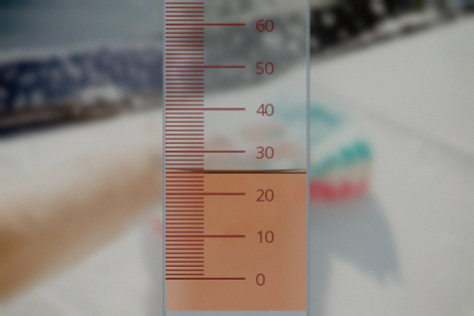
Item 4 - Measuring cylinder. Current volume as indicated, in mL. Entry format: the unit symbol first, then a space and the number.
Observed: mL 25
